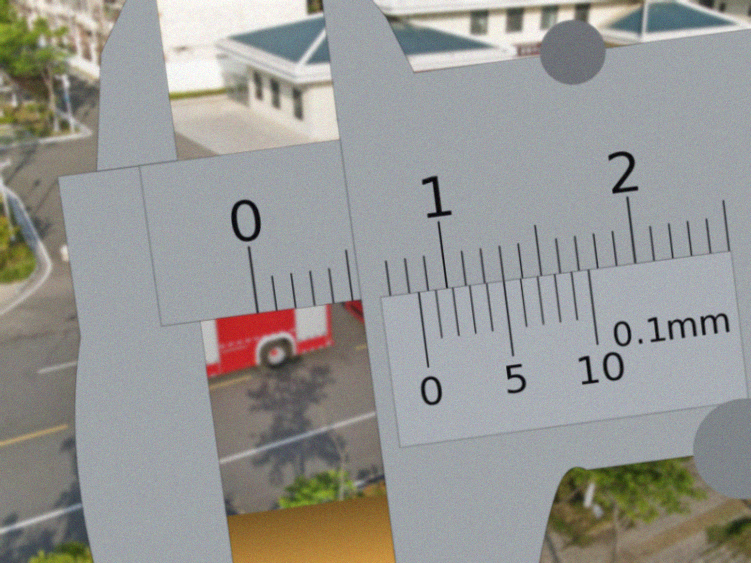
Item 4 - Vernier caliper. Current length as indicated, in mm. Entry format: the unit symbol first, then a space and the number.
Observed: mm 8.5
